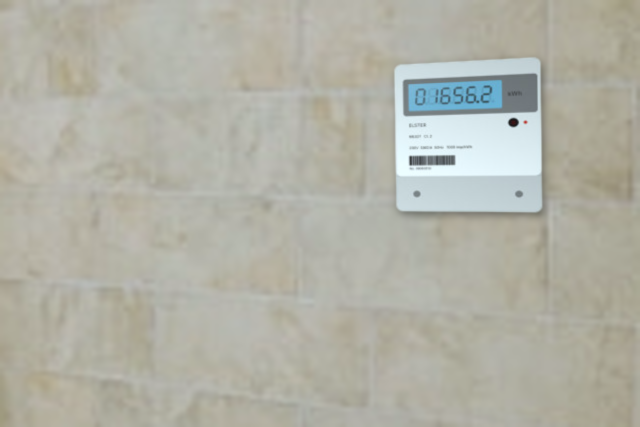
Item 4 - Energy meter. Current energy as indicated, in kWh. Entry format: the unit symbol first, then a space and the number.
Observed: kWh 1656.2
